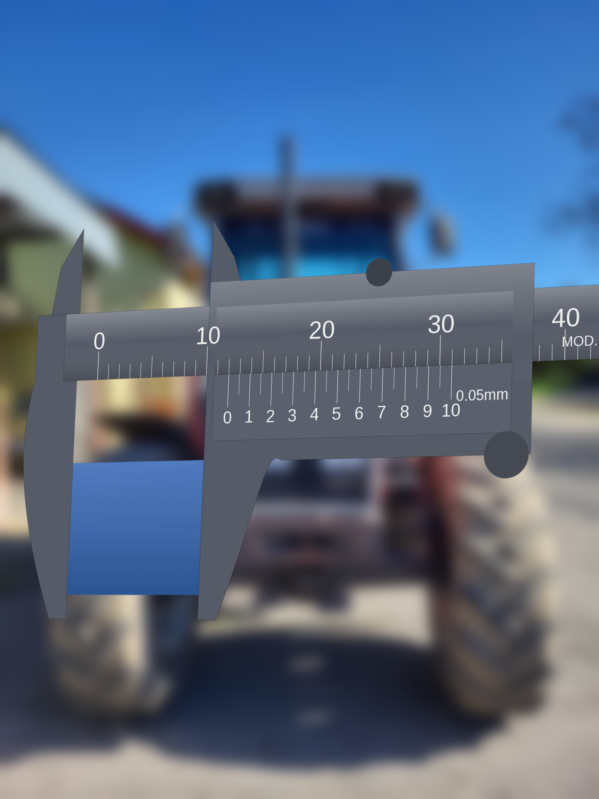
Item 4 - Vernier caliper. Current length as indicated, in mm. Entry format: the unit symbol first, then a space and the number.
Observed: mm 12.0
